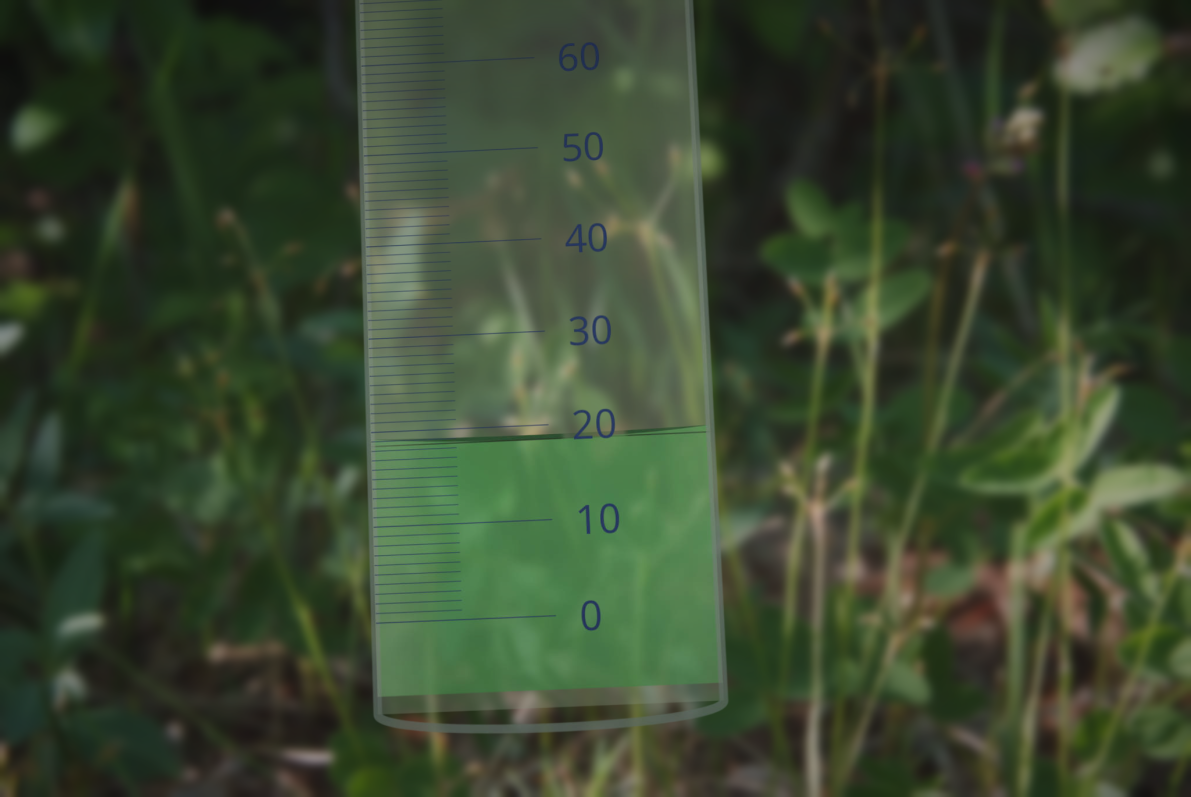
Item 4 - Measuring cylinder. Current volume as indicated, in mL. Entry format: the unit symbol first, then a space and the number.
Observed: mL 18.5
